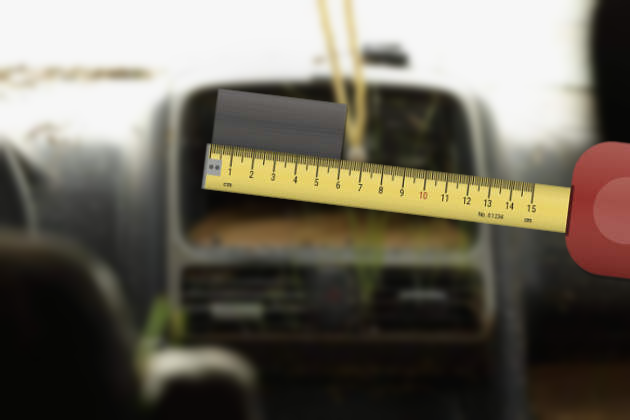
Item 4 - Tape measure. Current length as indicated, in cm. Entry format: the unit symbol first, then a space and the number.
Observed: cm 6
